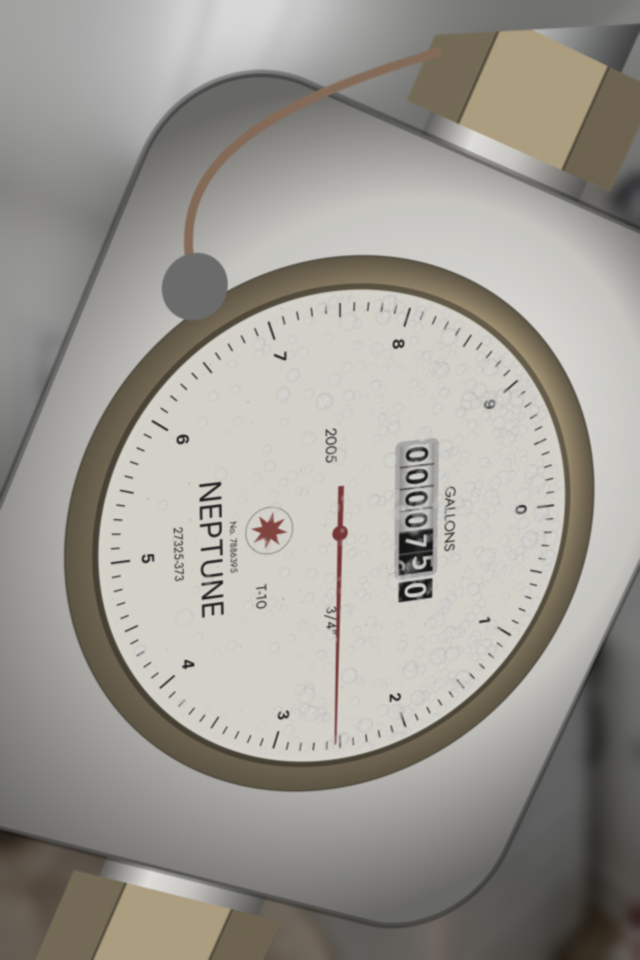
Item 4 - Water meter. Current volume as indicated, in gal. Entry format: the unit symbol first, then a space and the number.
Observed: gal 752.5
